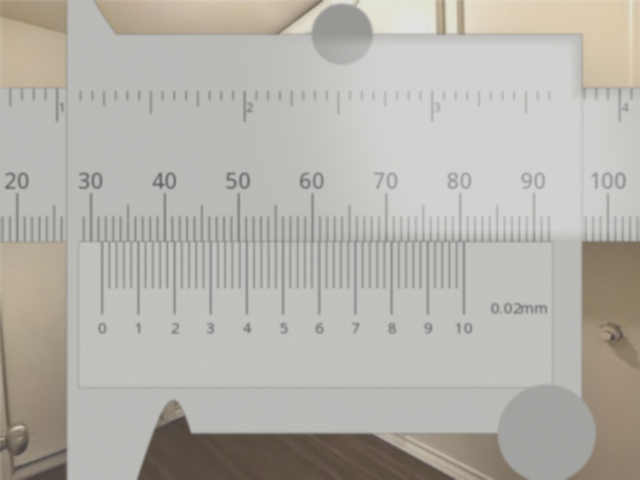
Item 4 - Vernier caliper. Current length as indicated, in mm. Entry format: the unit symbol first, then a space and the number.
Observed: mm 31.5
